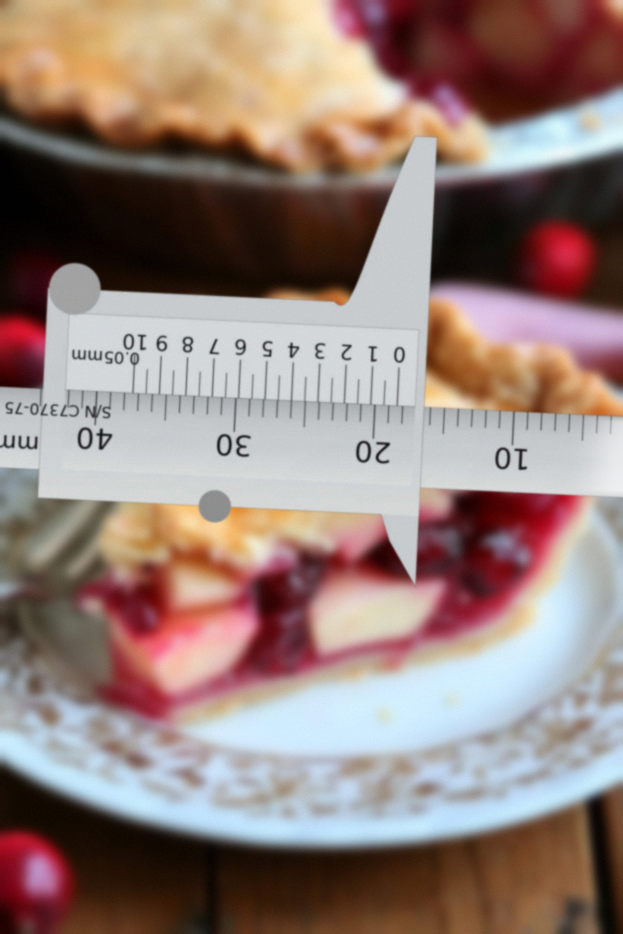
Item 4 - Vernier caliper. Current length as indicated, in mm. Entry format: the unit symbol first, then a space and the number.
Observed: mm 18.4
